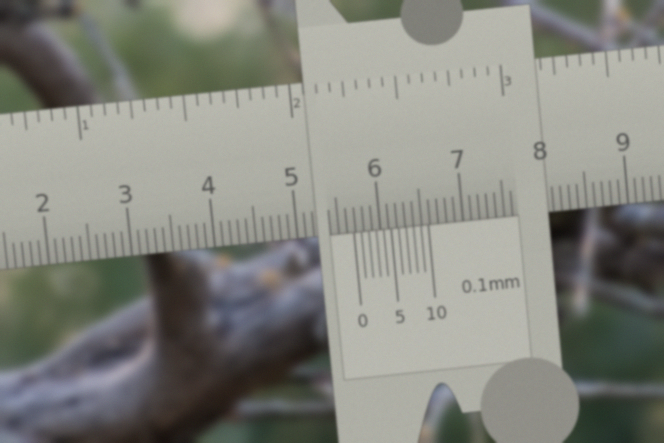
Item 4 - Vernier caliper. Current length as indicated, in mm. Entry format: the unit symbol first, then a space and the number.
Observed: mm 56.8
